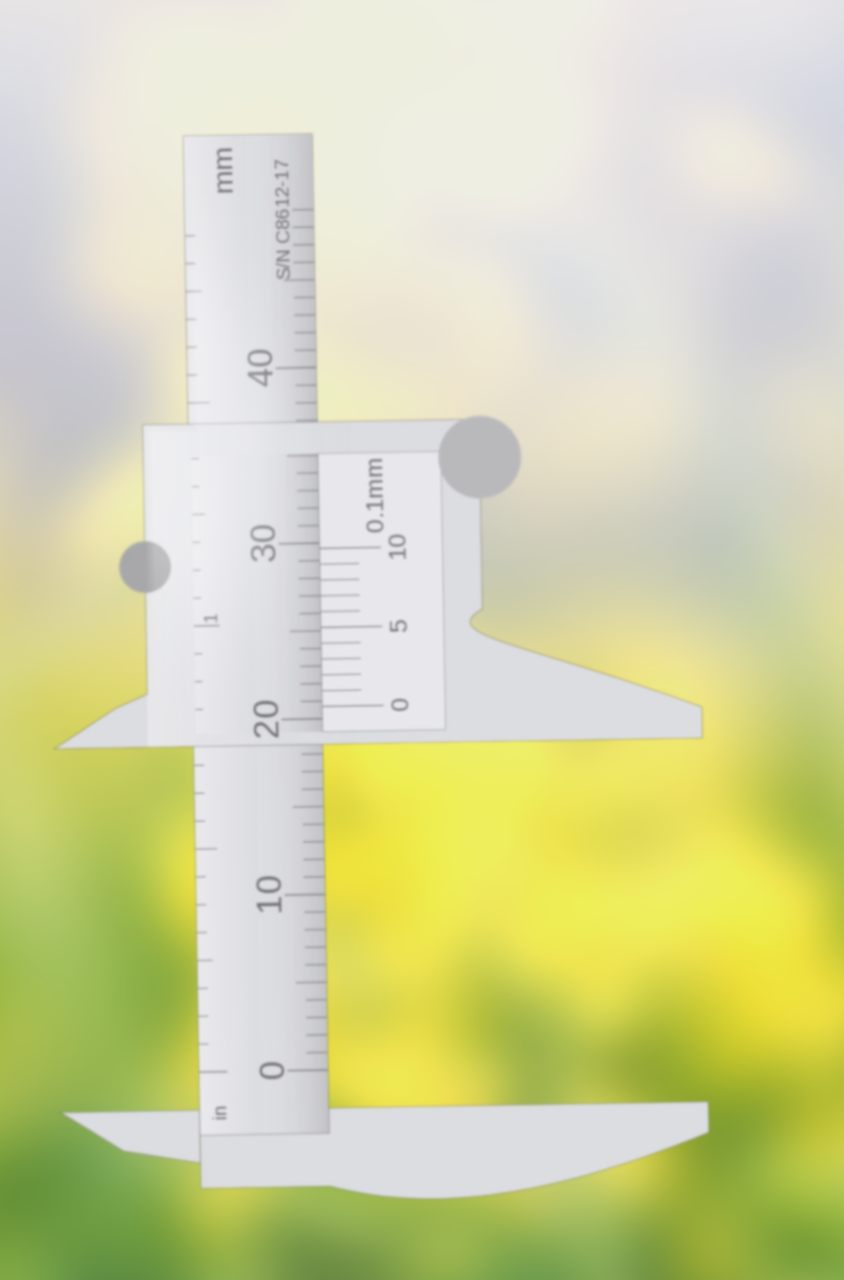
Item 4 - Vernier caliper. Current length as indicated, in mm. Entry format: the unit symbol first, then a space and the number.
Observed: mm 20.7
